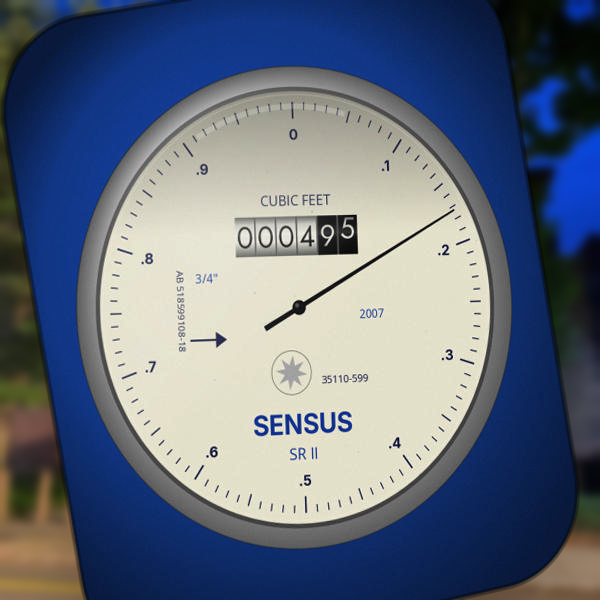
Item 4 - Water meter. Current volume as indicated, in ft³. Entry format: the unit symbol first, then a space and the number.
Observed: ft³ 495.17
